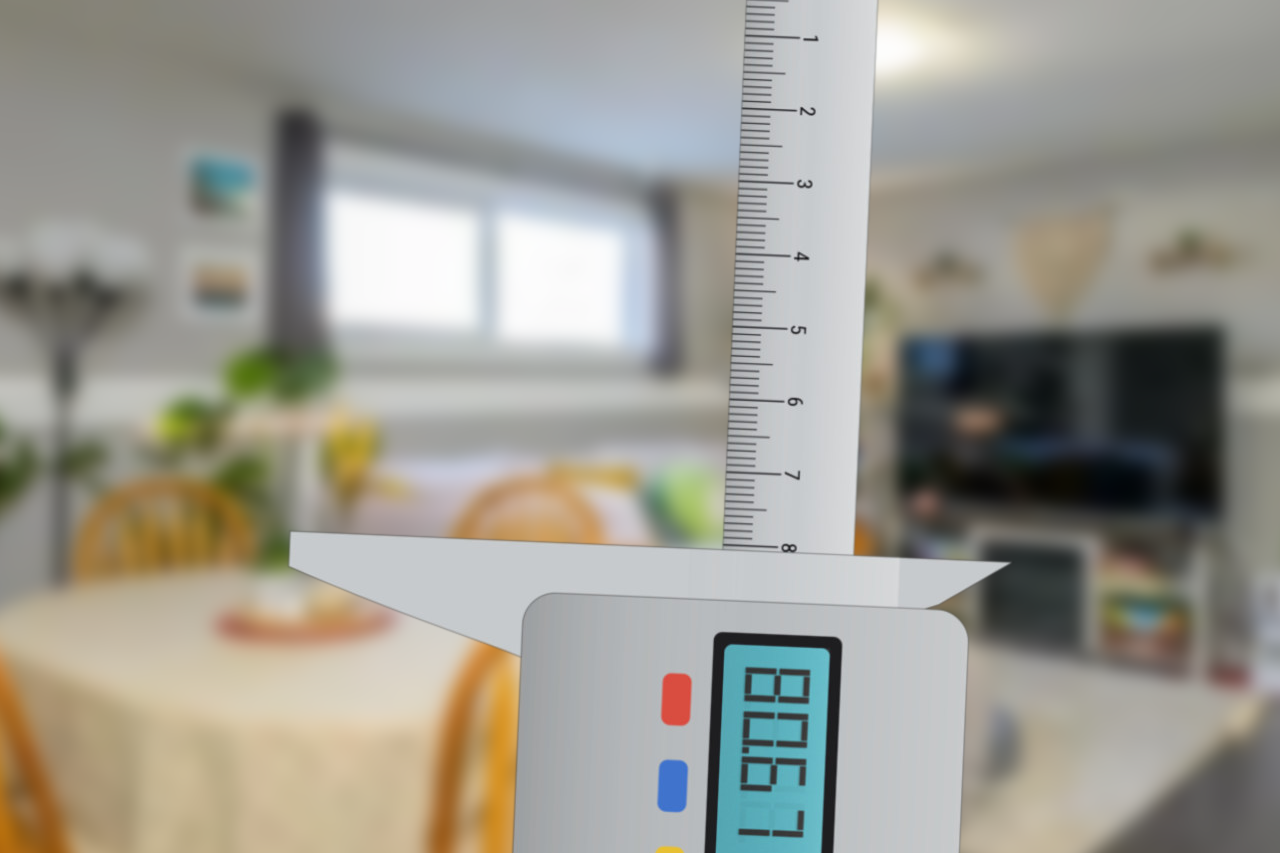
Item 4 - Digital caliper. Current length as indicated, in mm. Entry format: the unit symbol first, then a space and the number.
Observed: mm 80.67
